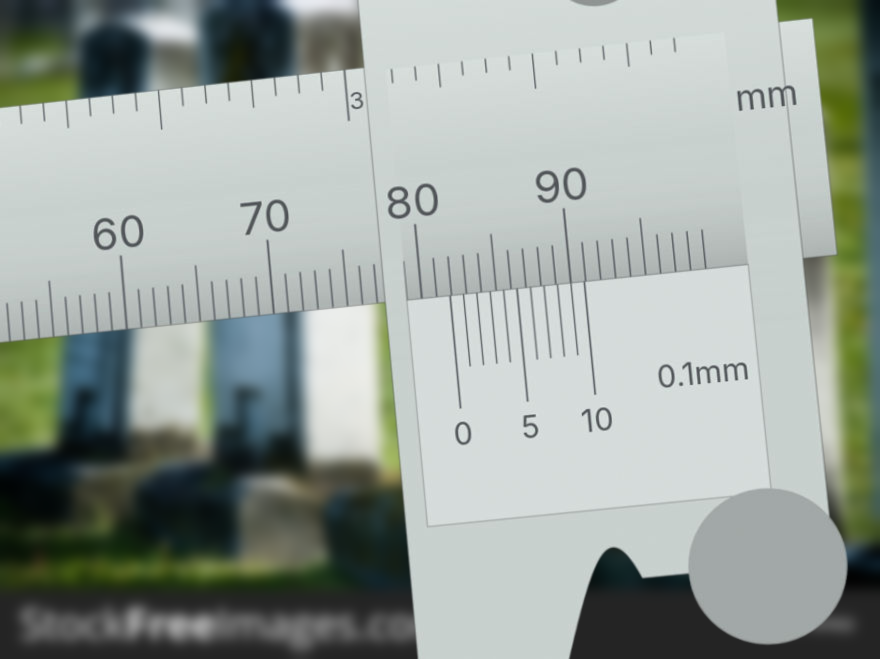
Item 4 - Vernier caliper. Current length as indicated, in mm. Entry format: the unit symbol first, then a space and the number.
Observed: mm 81.9
